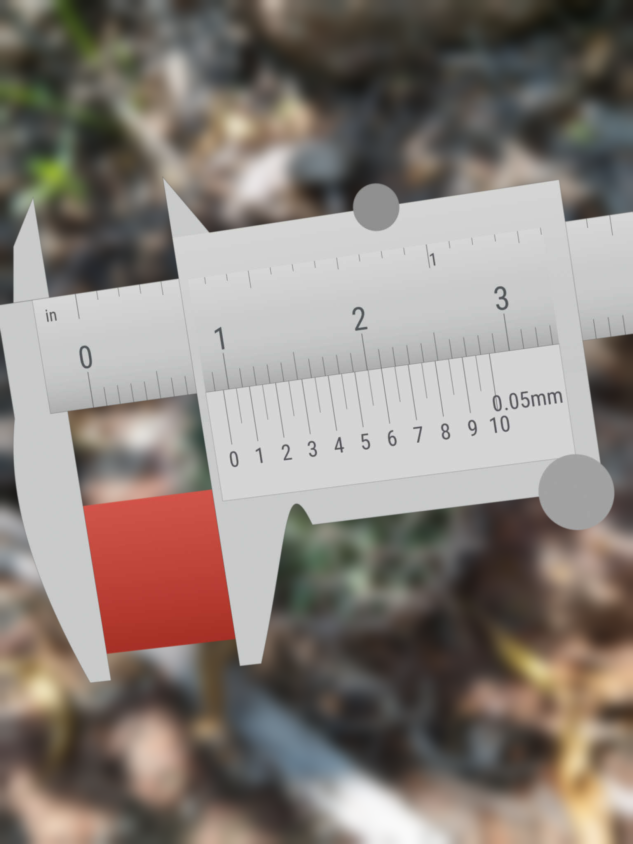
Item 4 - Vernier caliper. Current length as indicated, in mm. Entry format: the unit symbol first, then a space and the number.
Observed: mm 9.6
